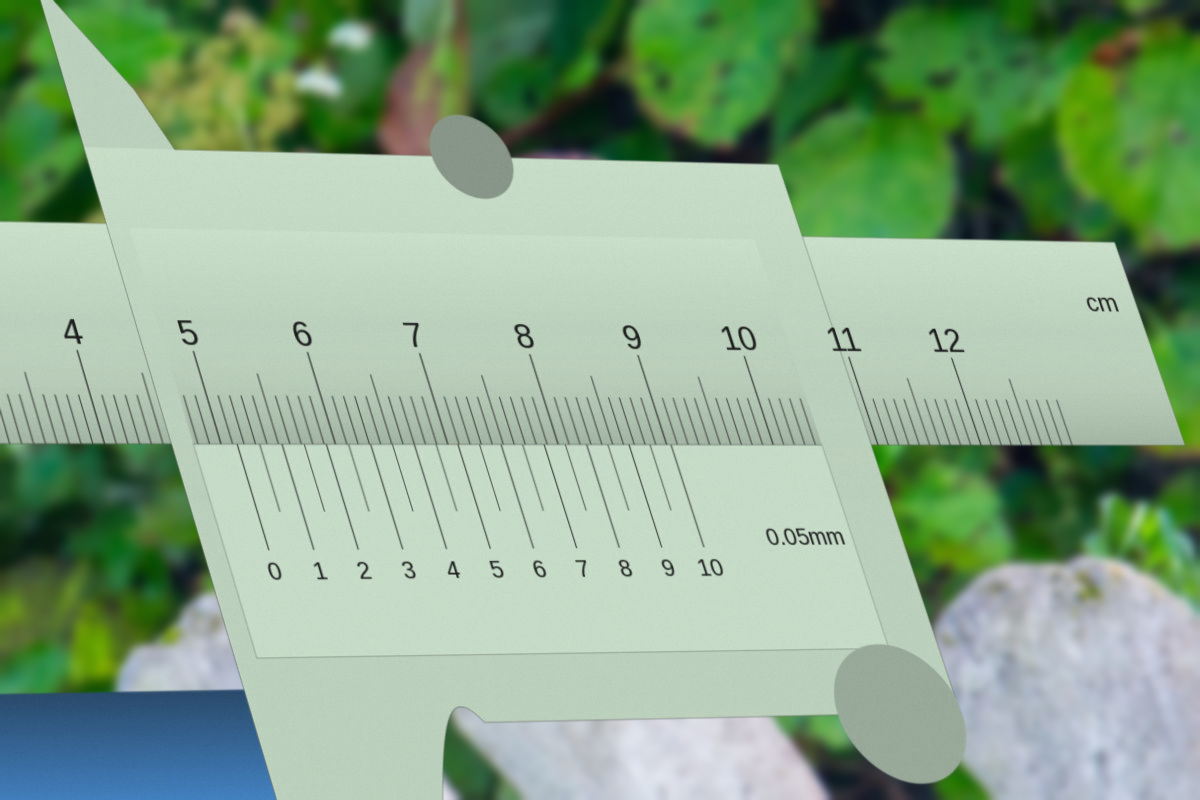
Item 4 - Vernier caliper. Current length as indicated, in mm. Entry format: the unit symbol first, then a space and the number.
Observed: mm 51.4
